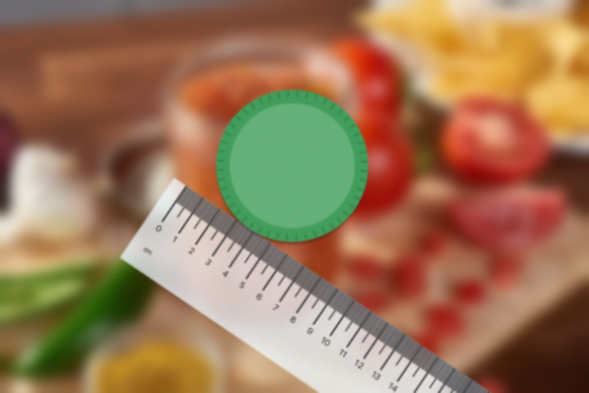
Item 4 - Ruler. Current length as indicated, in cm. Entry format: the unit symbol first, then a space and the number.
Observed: cm 7.5
